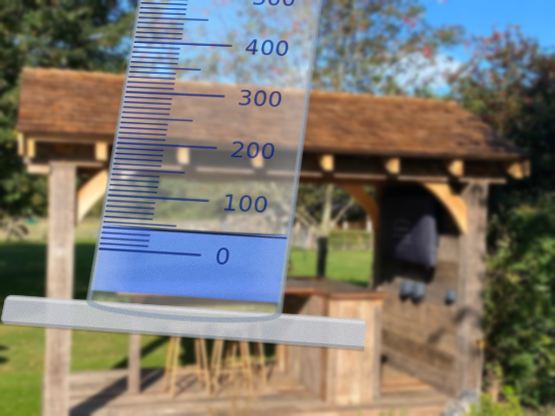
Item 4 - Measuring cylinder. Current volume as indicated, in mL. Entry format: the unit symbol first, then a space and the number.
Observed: mL 40
